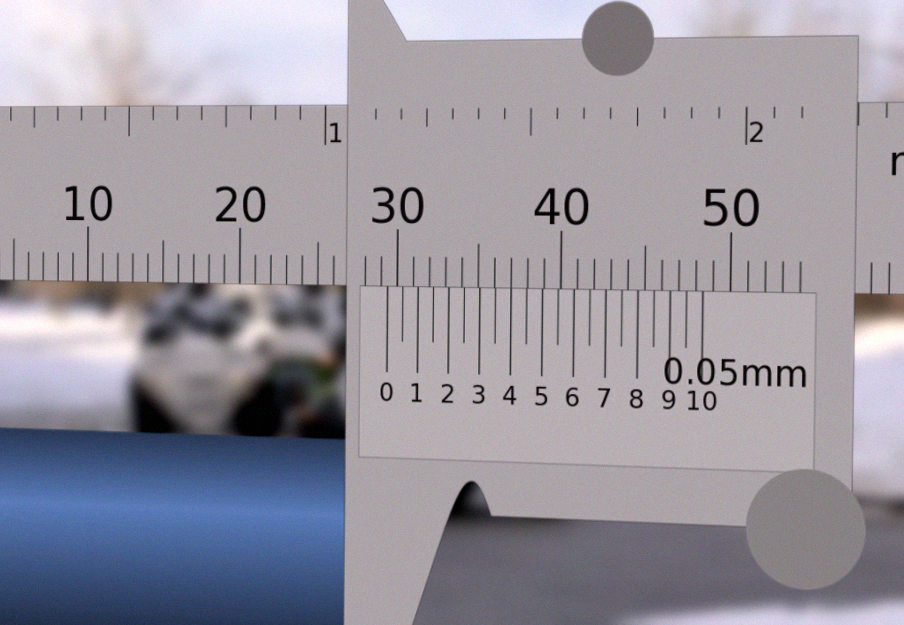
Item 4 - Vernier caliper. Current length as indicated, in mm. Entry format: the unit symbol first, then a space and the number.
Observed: mm 29.4
